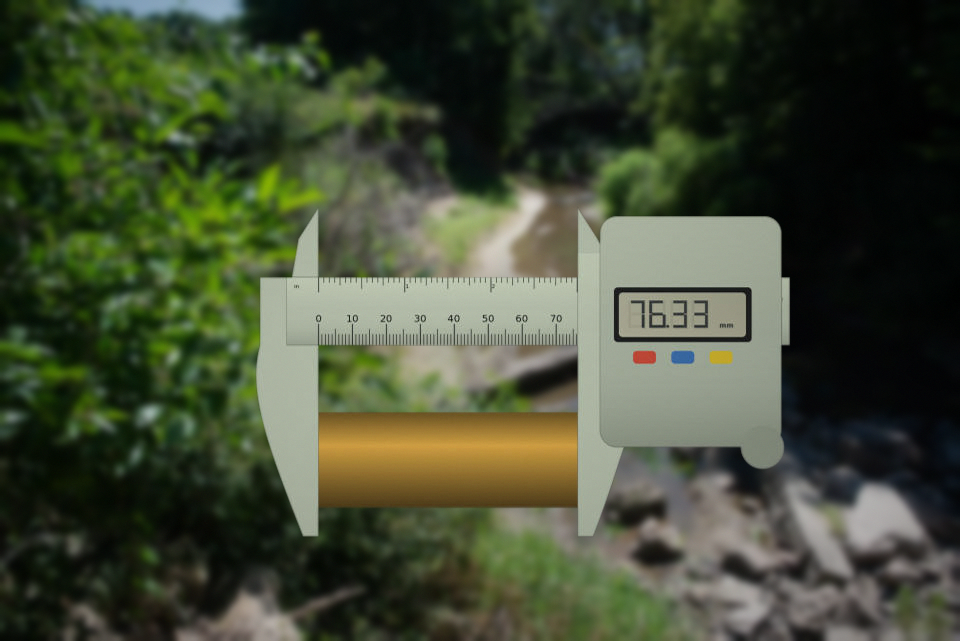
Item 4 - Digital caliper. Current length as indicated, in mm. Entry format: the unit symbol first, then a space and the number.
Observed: mm 76.33
